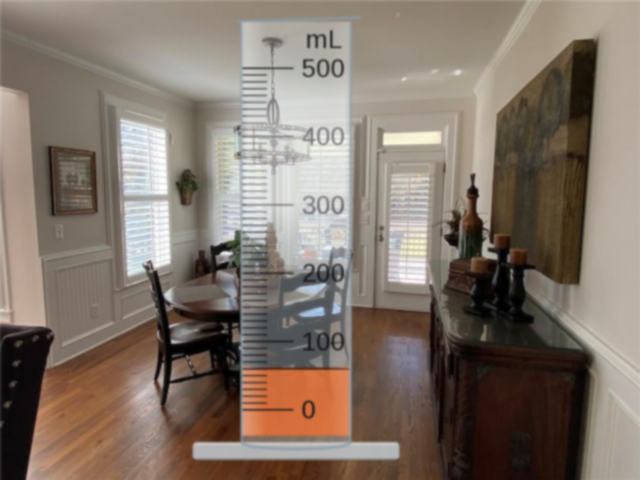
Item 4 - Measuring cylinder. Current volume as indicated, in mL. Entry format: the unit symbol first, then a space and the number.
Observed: mL 60
